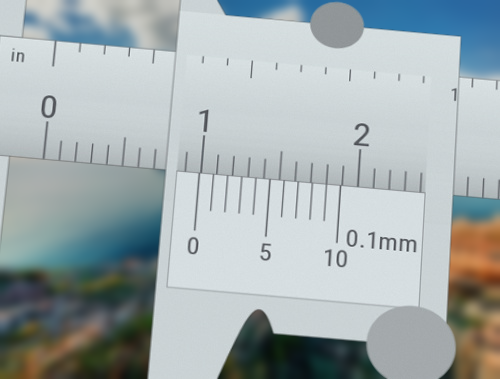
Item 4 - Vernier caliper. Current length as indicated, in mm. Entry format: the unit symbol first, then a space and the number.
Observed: mm 9.9
